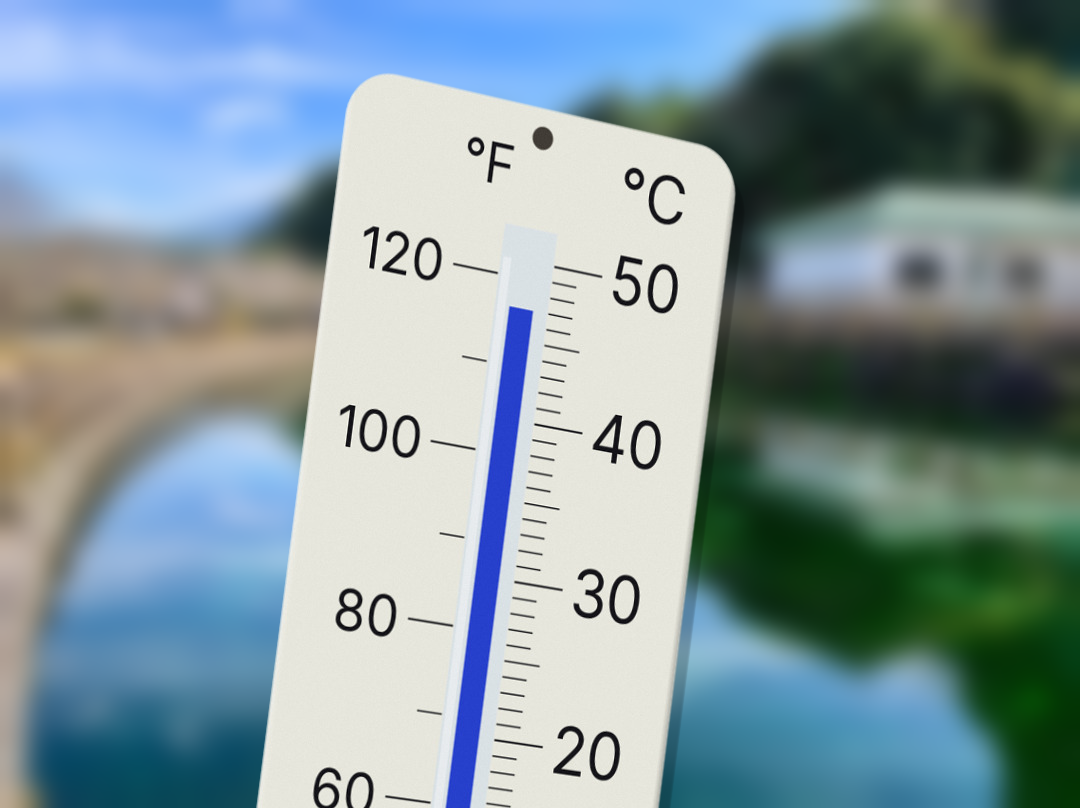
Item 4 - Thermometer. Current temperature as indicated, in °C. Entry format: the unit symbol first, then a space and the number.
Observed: °C 47
